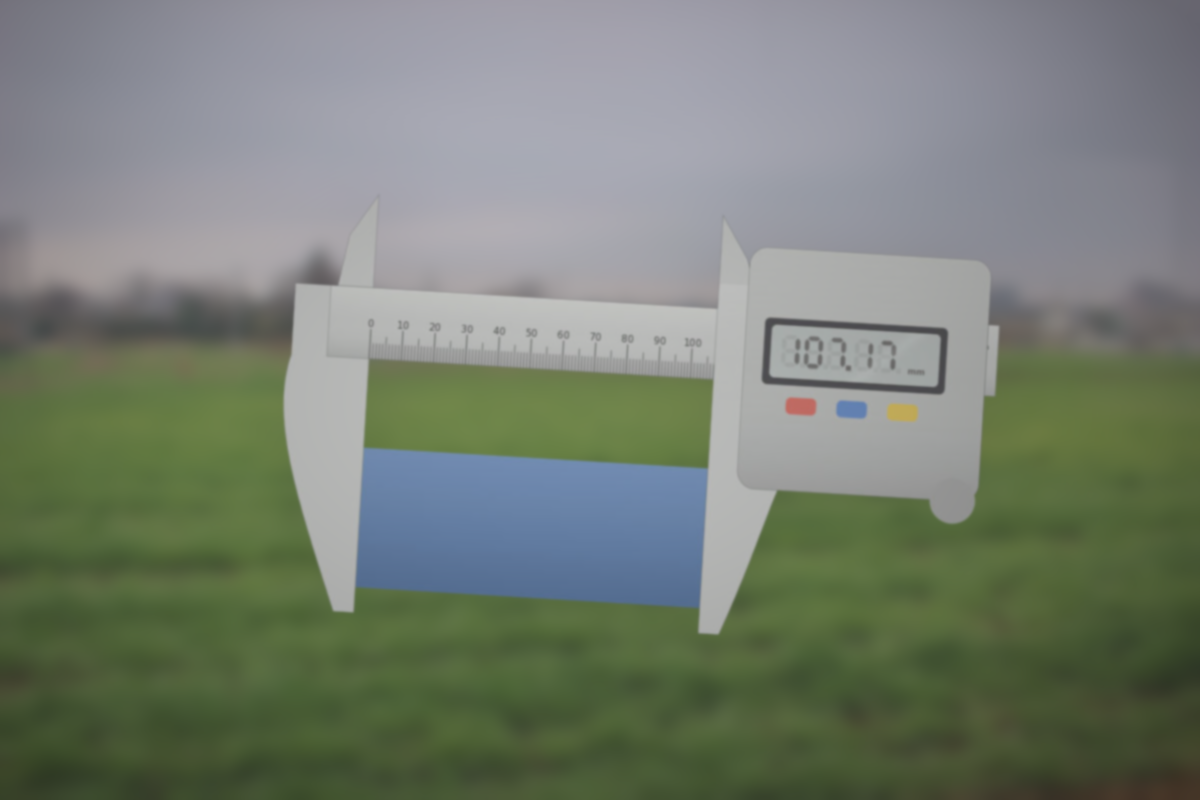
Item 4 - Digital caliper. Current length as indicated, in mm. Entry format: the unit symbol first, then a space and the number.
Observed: mm 107.17
